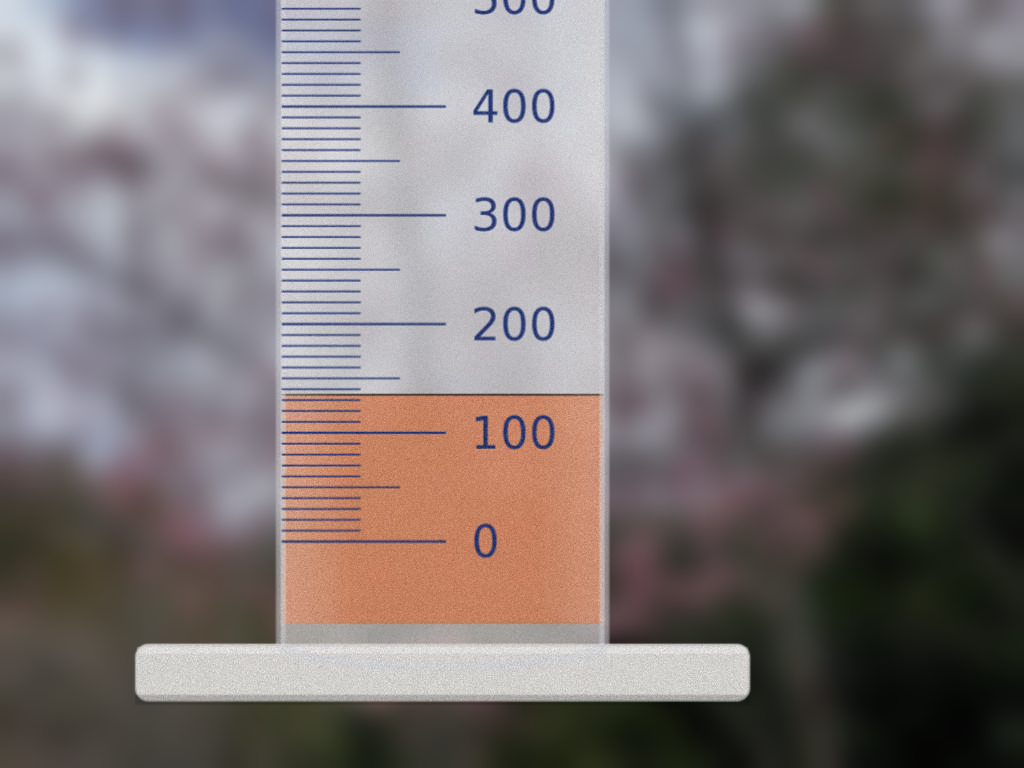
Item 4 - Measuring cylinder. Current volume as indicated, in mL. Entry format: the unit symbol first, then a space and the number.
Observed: mL 135
